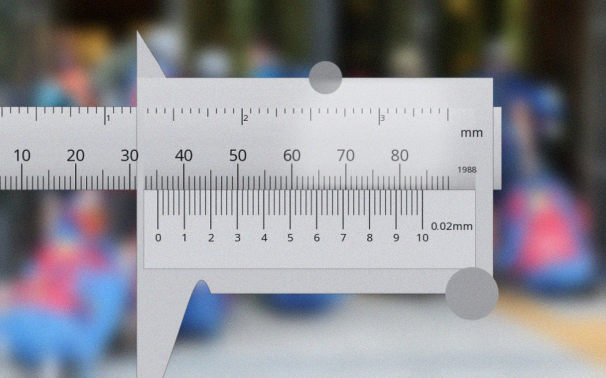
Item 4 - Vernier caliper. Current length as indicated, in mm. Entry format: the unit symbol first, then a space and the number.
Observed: mm 35.2
